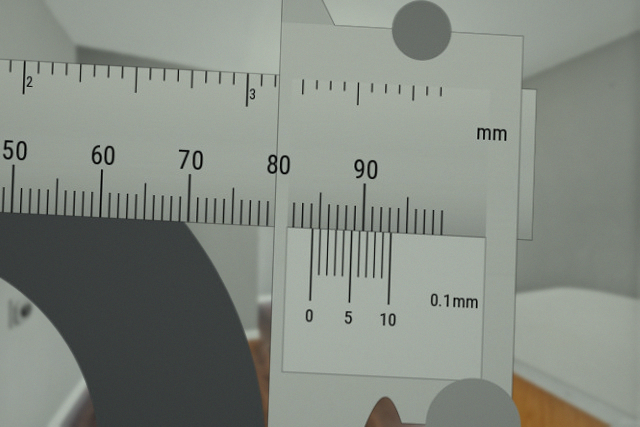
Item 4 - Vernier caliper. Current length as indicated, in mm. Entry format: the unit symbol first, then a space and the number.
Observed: mm 84.2
